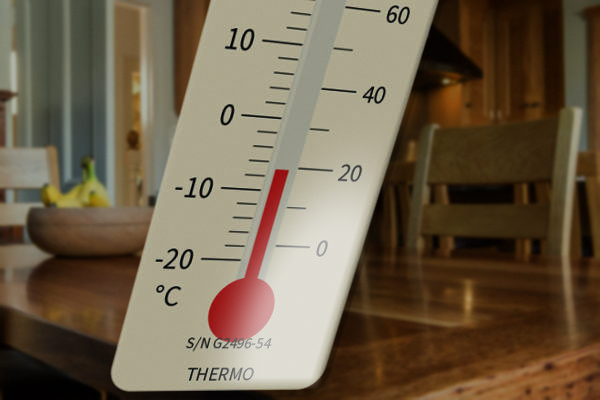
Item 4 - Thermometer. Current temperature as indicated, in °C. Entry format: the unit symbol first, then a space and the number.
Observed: °C -7
